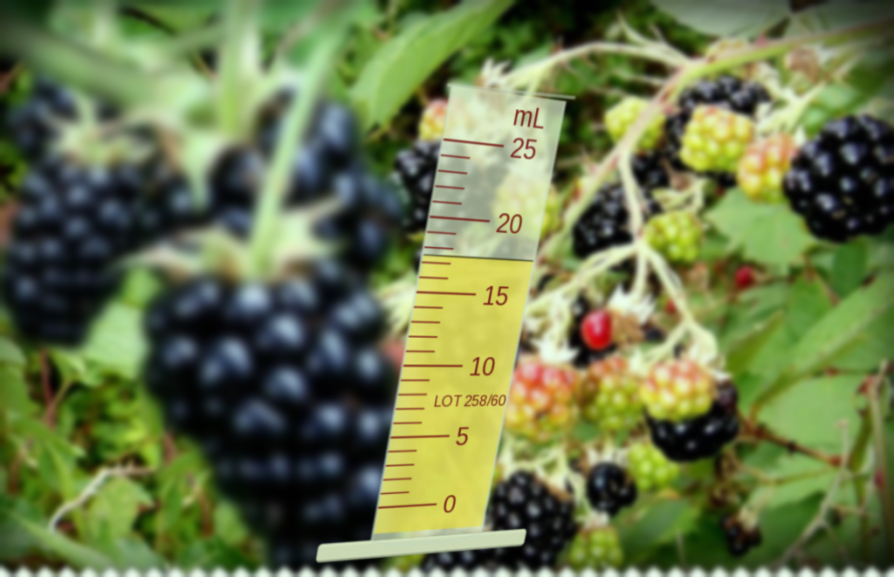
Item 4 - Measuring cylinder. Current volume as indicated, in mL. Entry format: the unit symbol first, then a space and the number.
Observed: mL 17.5
